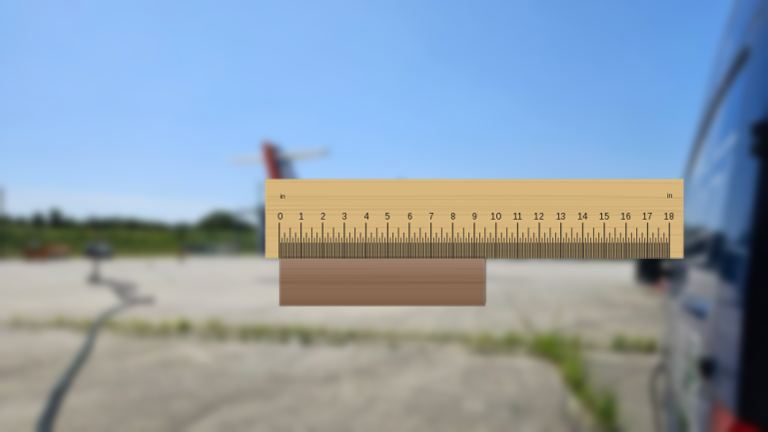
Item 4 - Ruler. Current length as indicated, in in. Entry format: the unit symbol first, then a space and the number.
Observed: in 9.5
